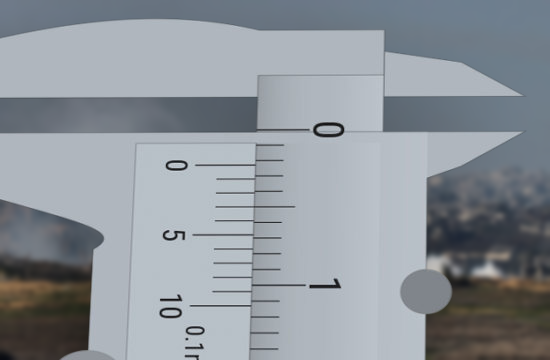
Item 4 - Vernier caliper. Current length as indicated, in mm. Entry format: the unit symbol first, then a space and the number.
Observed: mm 2.3
